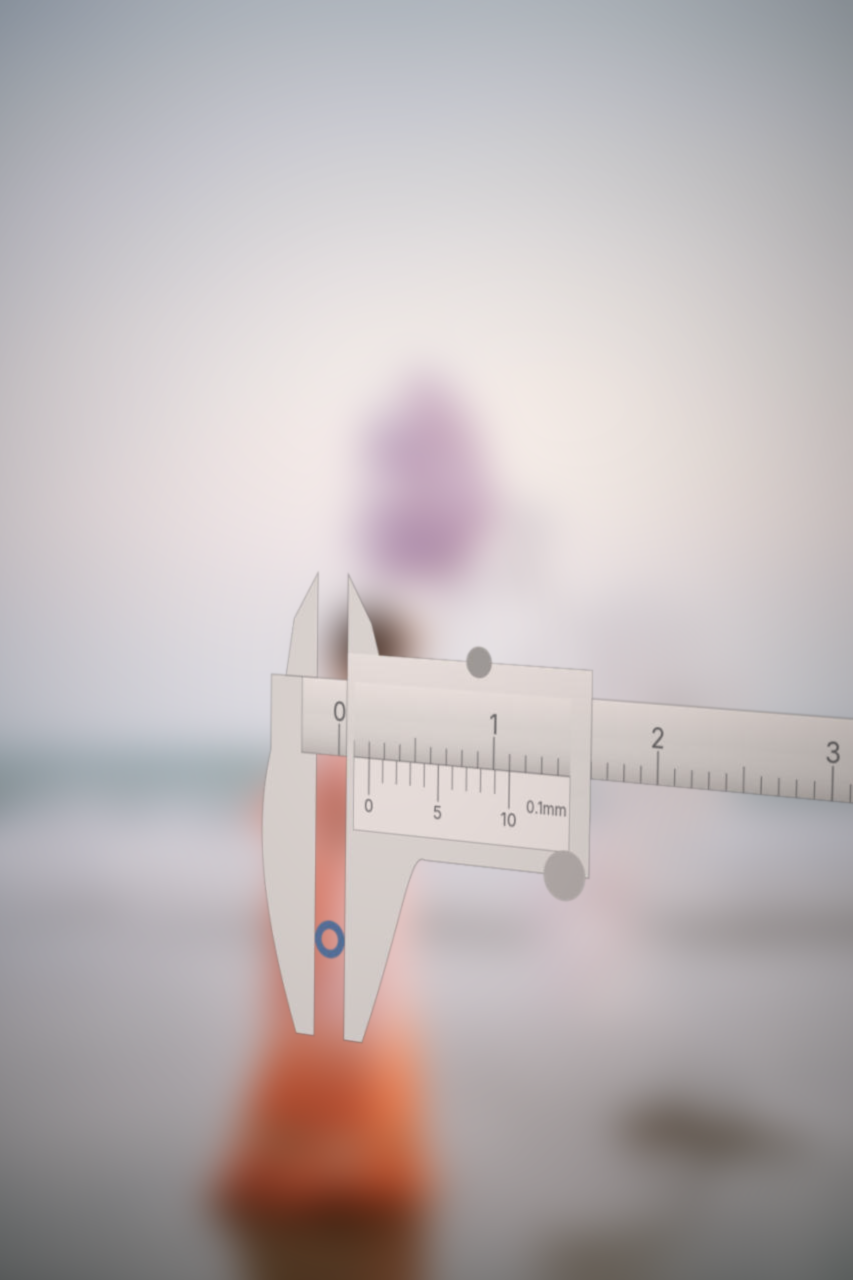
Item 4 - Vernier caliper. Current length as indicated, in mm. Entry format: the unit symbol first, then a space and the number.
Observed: mm 2.0
